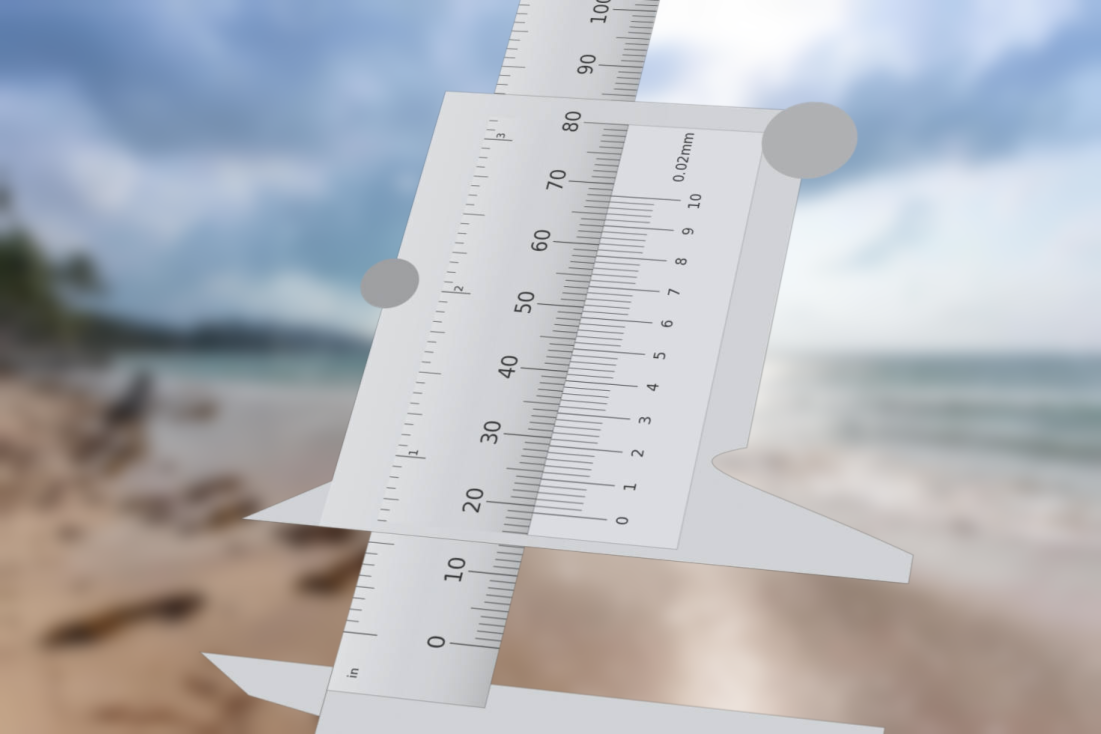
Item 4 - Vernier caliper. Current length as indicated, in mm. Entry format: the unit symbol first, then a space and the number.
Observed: mm 19.0
